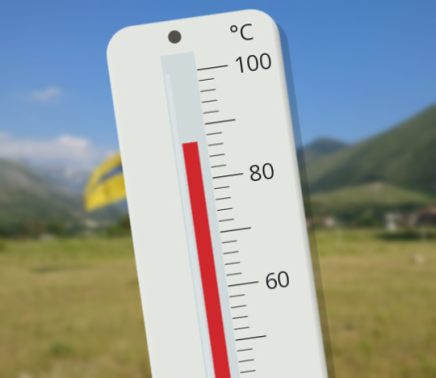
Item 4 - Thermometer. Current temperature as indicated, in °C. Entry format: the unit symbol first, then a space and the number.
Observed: °C 87
